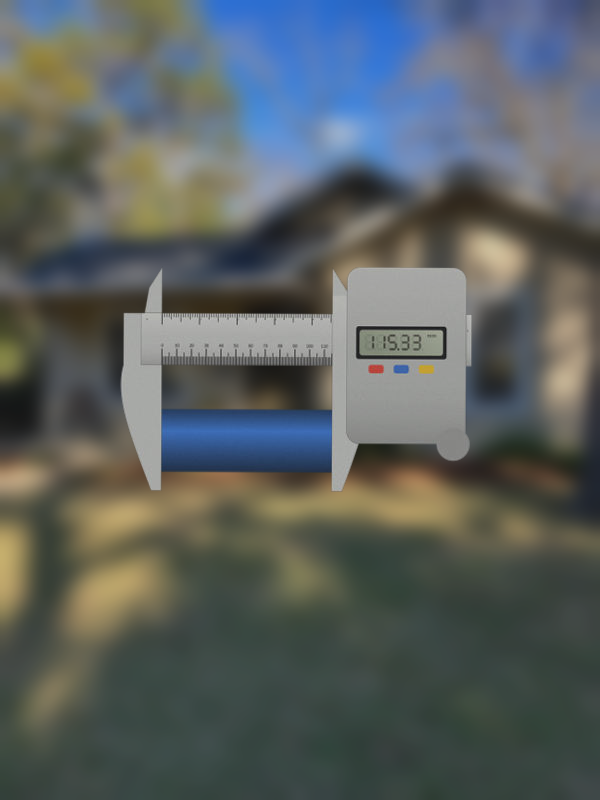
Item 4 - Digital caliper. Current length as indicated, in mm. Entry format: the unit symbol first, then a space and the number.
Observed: mm 115.33
